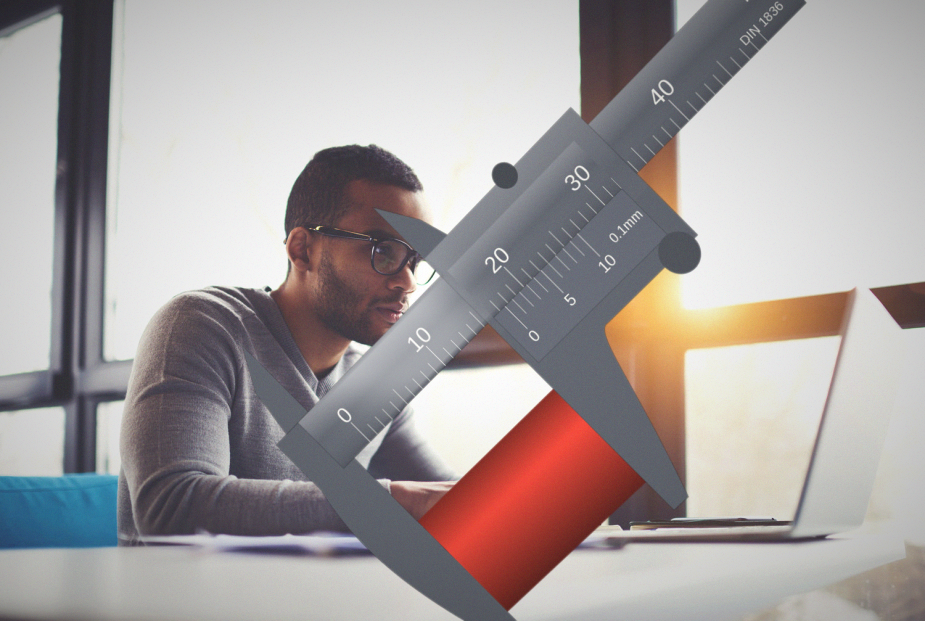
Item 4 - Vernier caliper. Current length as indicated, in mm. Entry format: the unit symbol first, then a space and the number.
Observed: mm 17.6
